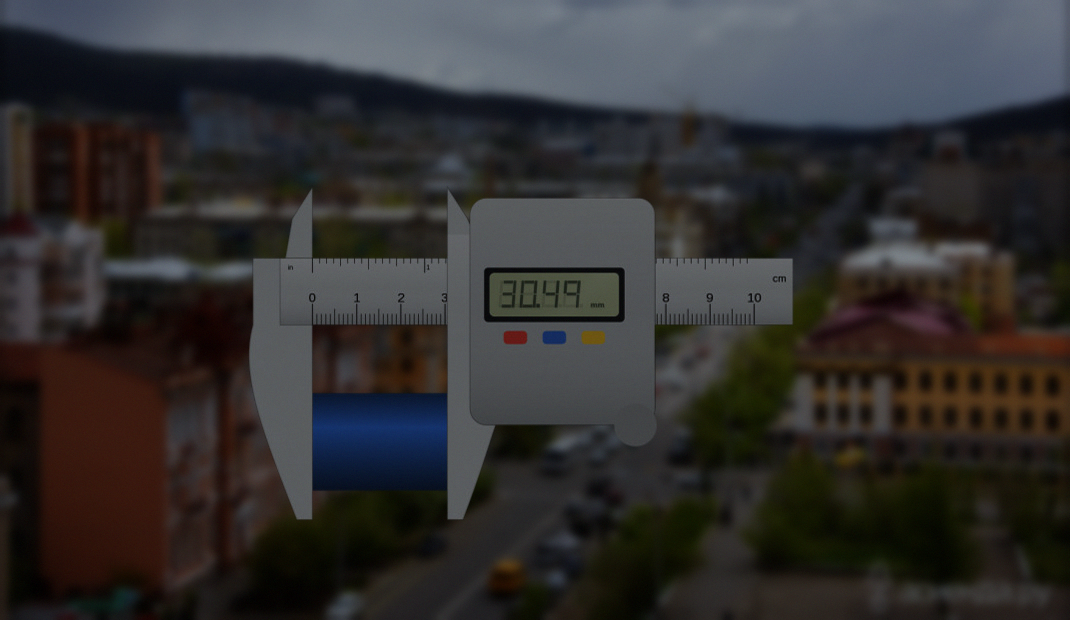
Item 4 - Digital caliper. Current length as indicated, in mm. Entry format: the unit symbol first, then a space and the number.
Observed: mm 30.49
